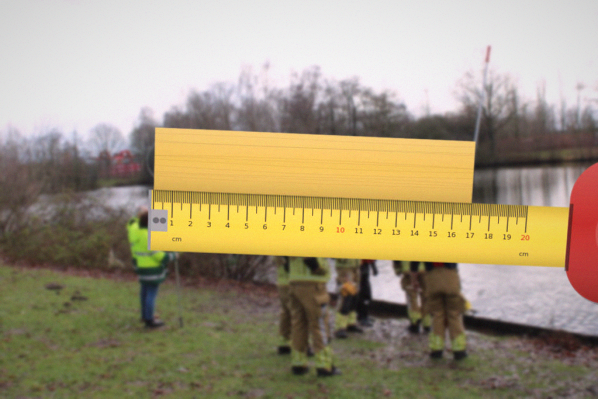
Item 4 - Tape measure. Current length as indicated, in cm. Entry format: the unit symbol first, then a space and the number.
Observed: cm 17
